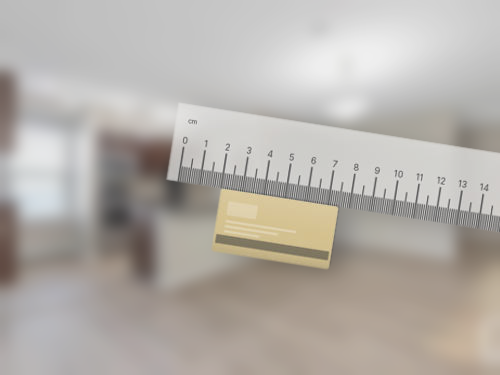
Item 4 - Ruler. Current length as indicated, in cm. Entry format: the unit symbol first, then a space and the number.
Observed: cm 5.5
